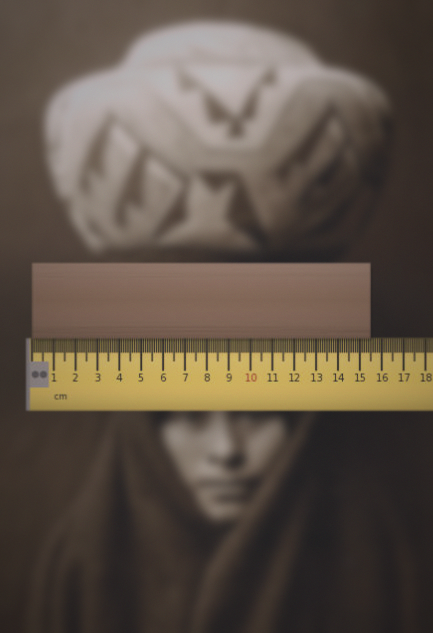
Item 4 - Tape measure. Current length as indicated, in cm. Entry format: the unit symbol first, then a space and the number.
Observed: cm 15.5
